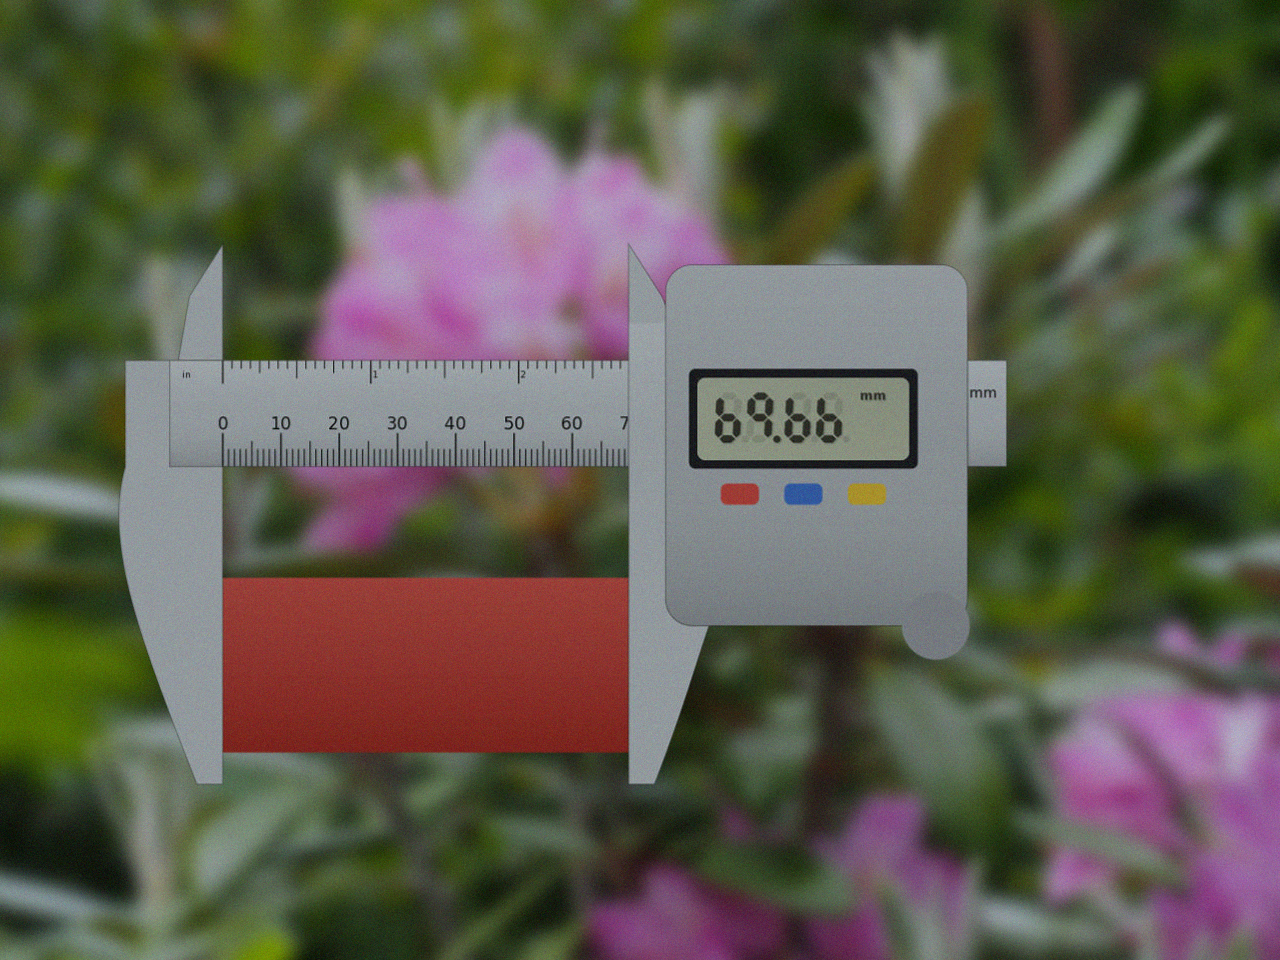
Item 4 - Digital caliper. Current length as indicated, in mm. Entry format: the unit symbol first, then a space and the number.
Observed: mm 69.66
